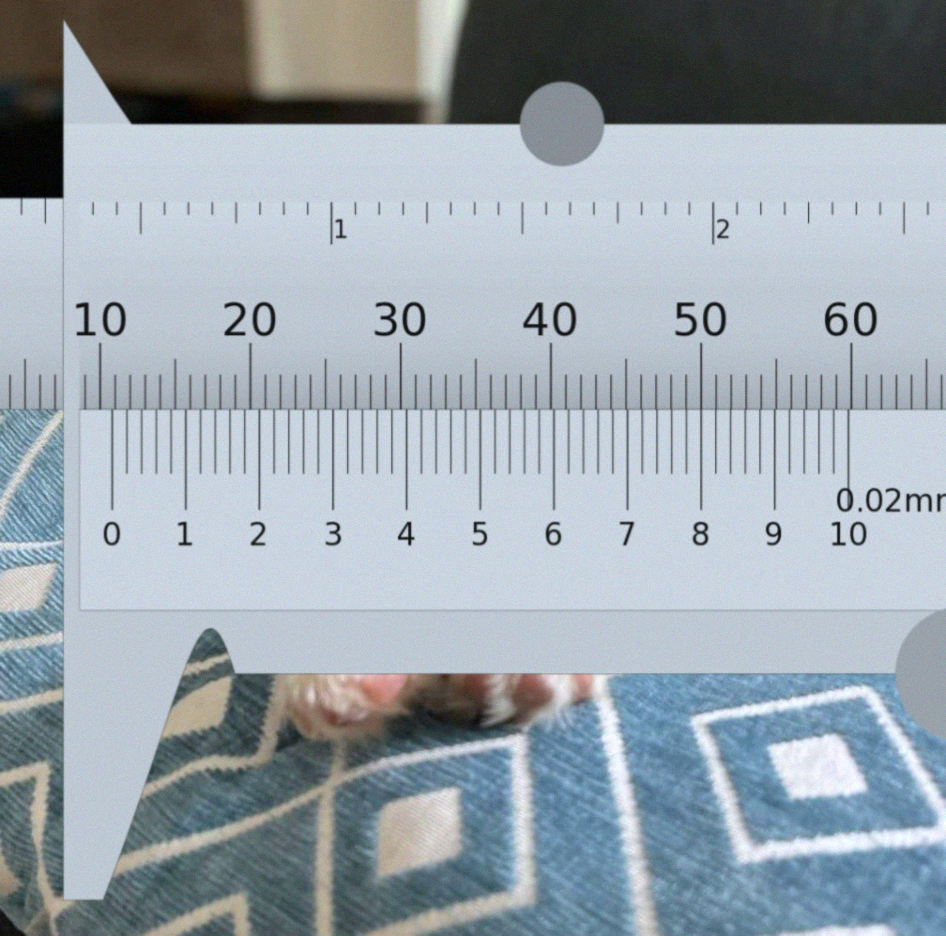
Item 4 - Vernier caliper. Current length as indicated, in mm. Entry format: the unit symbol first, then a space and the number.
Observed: mm 10.8
